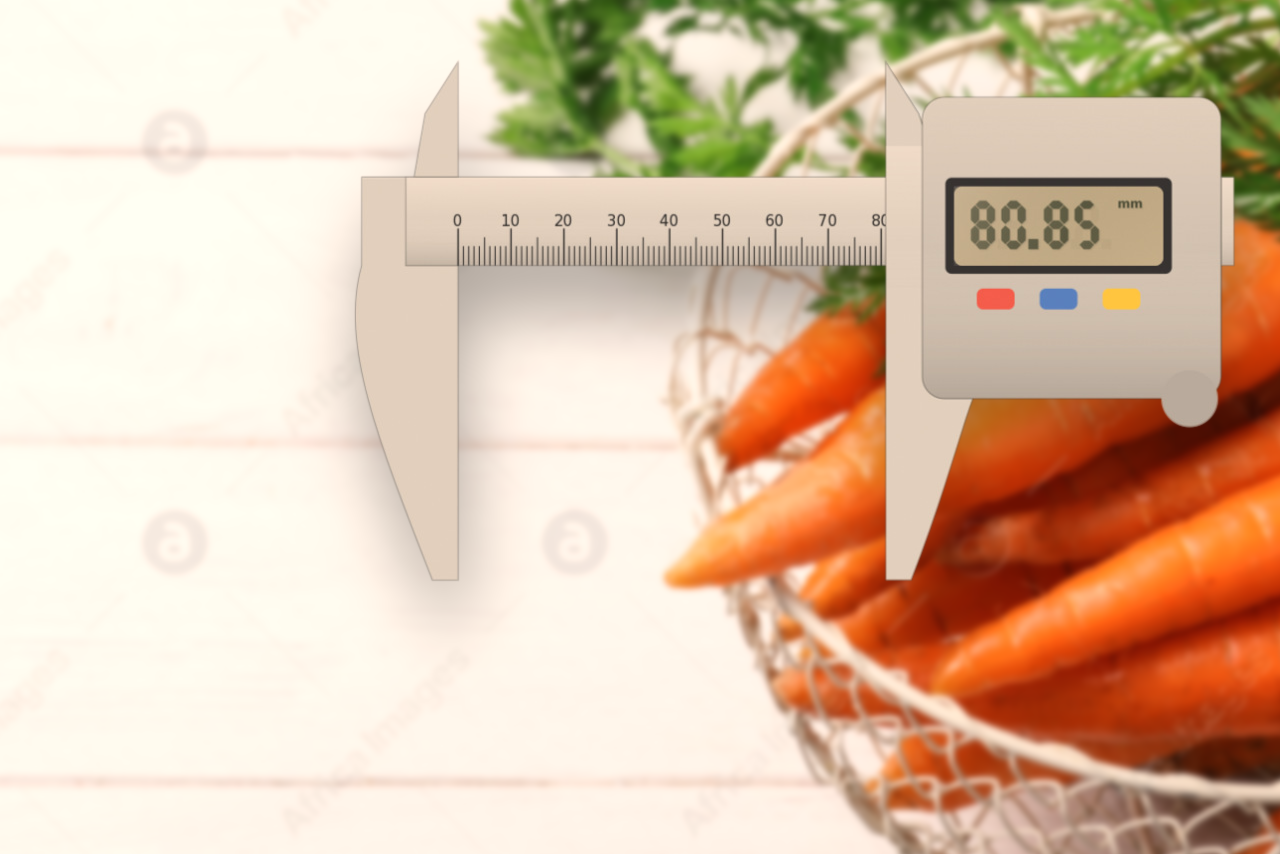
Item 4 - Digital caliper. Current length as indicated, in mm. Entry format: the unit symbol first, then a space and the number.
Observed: mm 80.85
